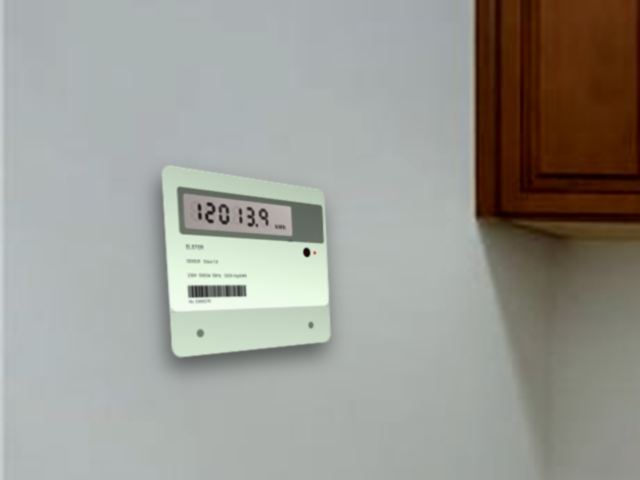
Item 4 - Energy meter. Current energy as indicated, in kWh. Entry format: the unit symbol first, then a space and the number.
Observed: kWh 12013.9
